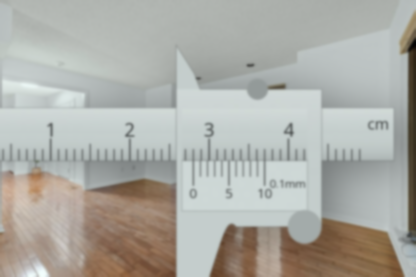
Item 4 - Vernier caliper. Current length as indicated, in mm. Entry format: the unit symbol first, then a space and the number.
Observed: mm 28.0
